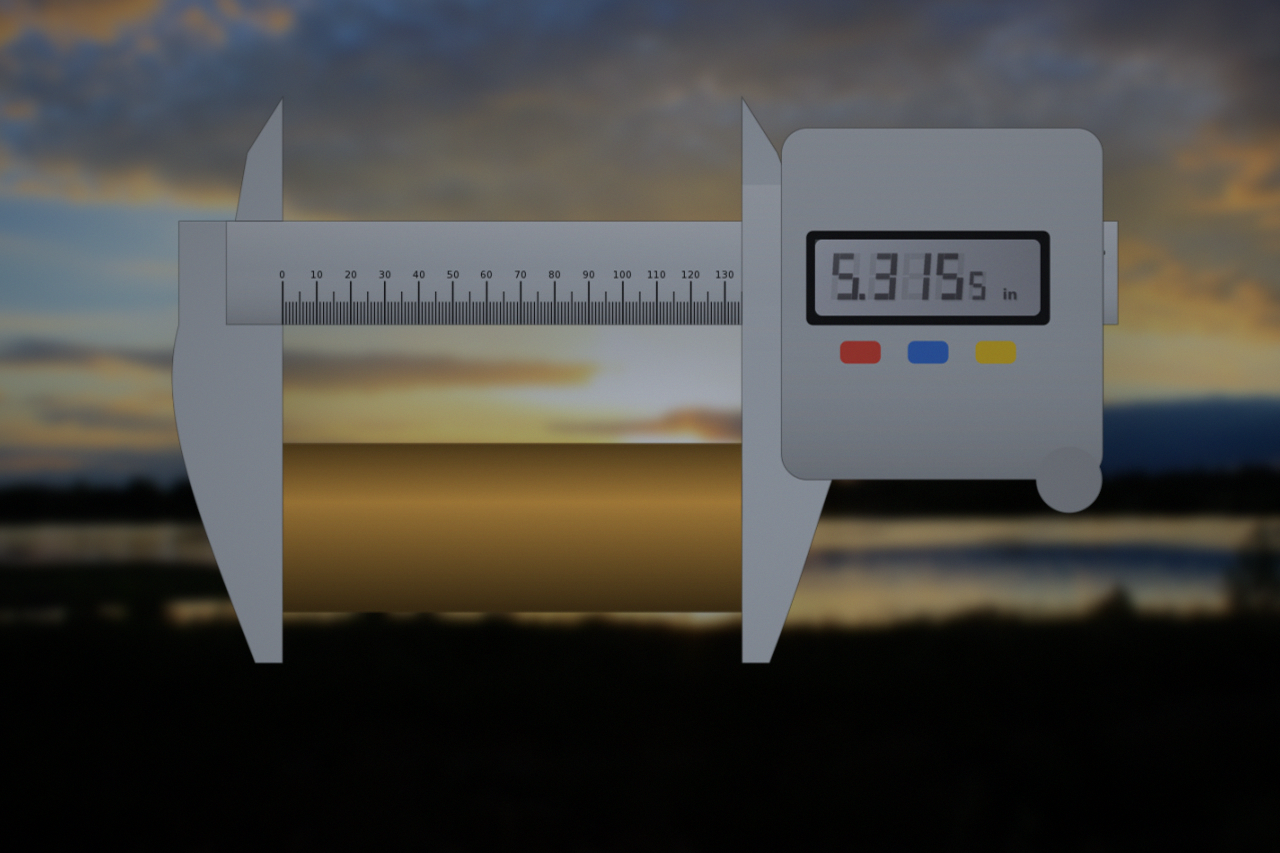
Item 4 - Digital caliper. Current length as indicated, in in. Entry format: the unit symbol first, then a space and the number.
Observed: in 5.3155
